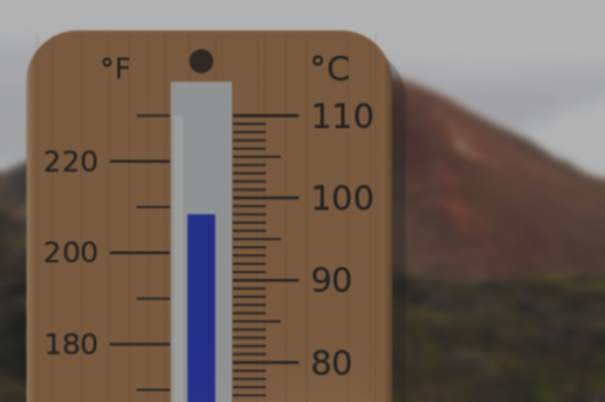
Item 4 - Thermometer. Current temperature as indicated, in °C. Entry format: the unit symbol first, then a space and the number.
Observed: °C 98
